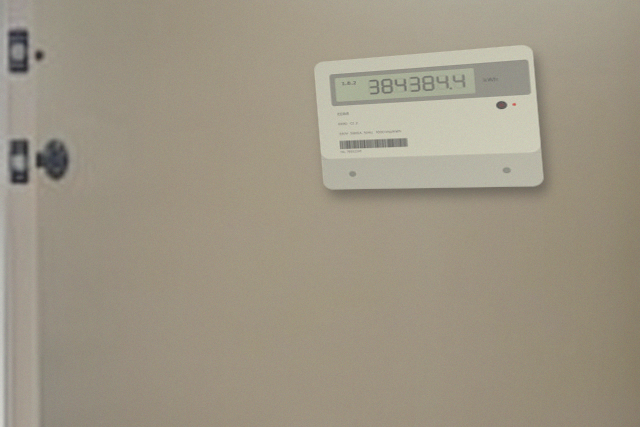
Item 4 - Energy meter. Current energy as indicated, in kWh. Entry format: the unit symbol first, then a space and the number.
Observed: kWh 384384.4
